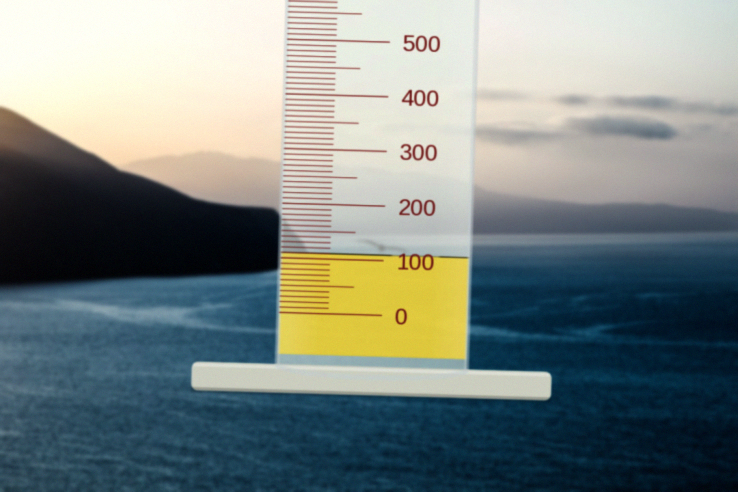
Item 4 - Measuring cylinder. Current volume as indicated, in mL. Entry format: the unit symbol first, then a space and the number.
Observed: mL 110
